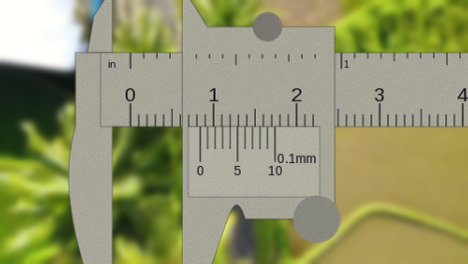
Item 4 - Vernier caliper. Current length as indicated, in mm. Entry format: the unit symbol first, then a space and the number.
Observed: mm 8.4
